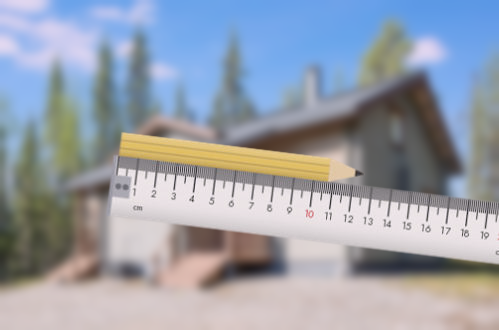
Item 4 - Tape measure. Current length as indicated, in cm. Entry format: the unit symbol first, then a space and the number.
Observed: cm 12.5
